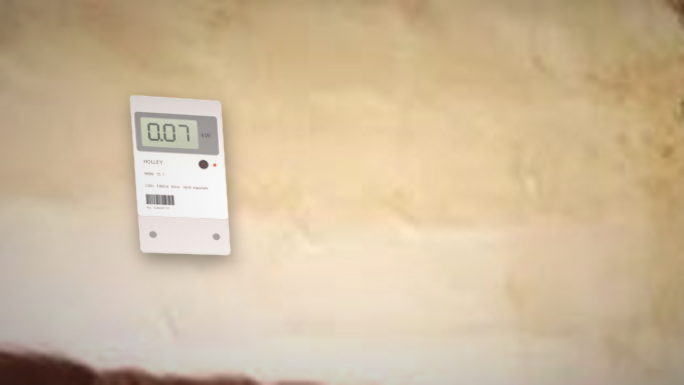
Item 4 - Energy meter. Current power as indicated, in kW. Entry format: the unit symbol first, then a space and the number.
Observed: kW 0.07
